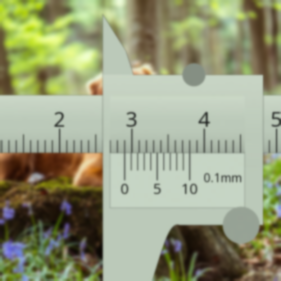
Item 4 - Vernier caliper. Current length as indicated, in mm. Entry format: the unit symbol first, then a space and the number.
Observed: mm 29.0
